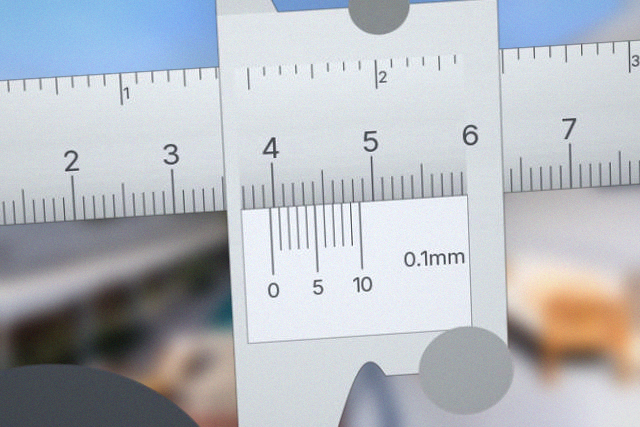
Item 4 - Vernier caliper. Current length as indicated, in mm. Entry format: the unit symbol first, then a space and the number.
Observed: mm 39.6
